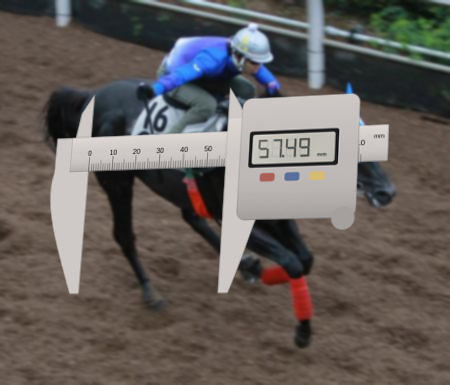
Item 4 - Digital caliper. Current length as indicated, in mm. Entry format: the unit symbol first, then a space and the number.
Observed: mm 57.49
